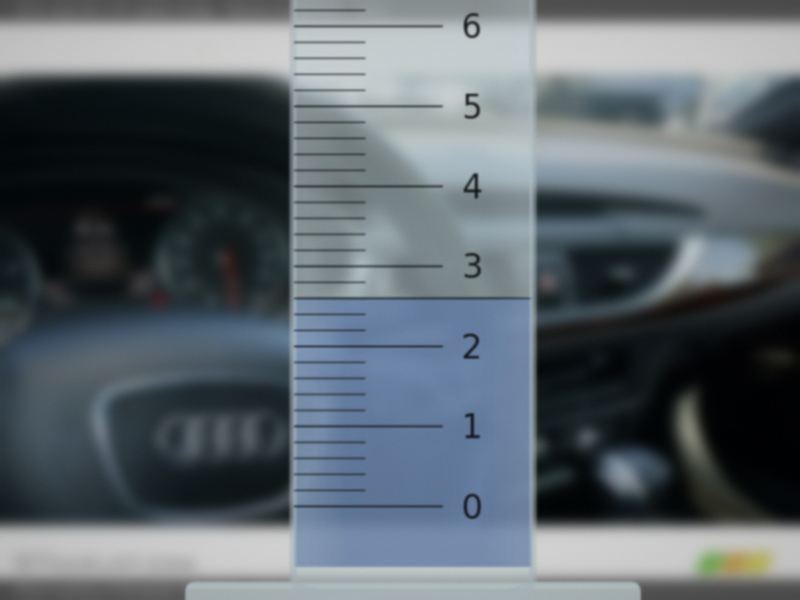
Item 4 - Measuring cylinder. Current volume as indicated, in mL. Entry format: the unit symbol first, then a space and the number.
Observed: mL 2.6
